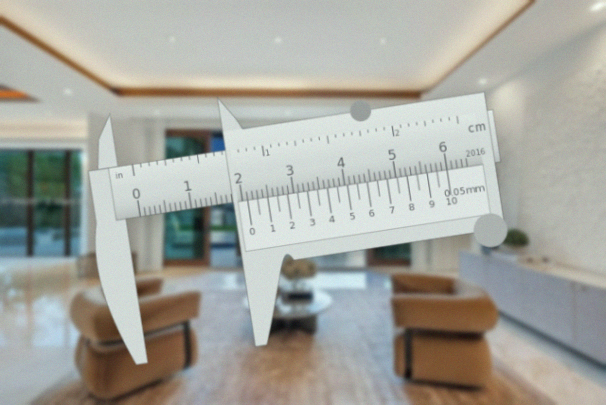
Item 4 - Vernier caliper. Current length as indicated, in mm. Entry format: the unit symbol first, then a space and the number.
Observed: mm 21.0
